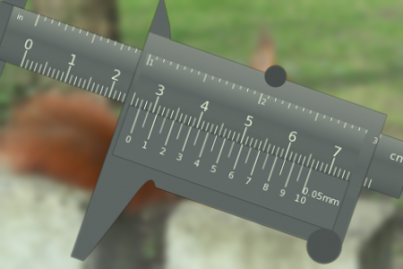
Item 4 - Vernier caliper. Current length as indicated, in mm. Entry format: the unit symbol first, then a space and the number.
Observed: mm 27.0
